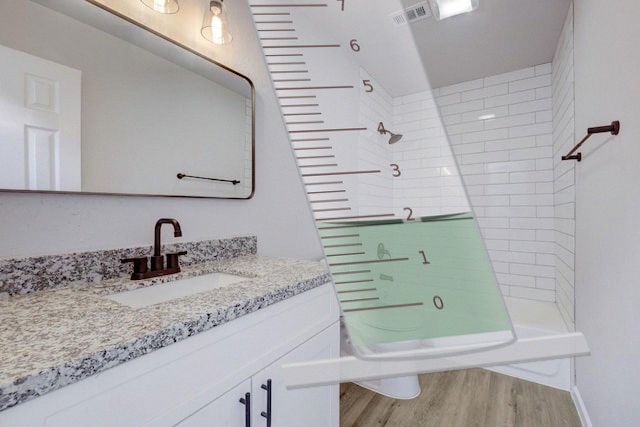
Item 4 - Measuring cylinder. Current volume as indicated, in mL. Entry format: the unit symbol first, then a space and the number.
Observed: mL 1.8
